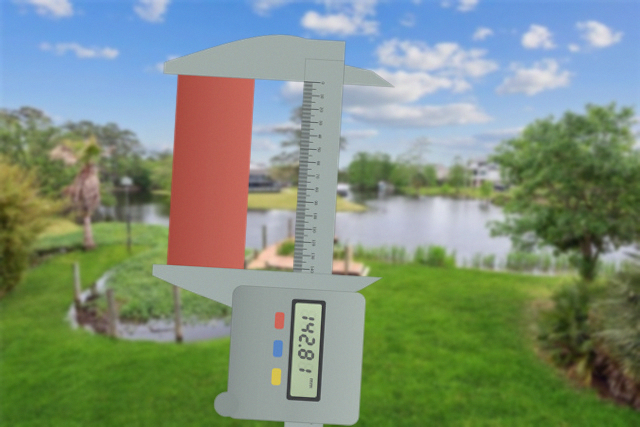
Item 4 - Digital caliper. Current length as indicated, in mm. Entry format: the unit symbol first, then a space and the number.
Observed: mm 142.81
